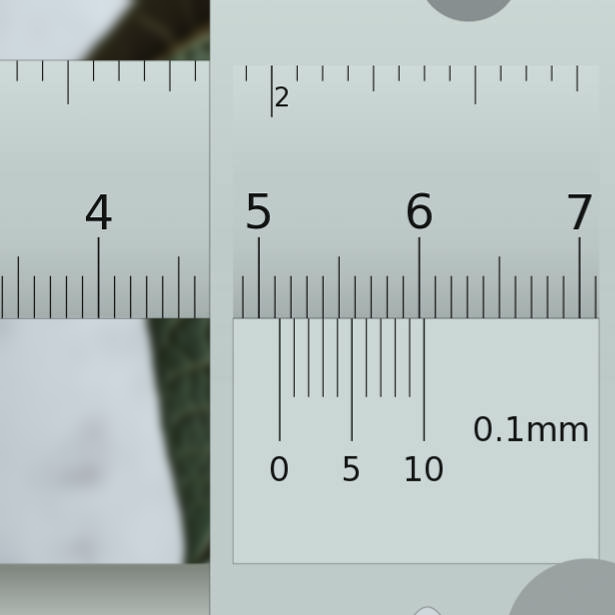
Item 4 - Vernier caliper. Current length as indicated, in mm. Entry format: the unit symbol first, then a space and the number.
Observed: mm 51.3
